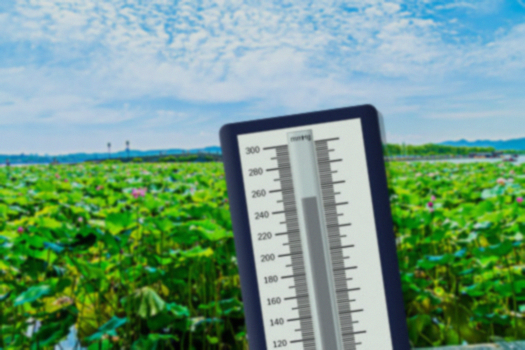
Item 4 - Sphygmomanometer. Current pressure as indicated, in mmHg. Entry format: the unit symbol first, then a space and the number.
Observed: mmHg 250
